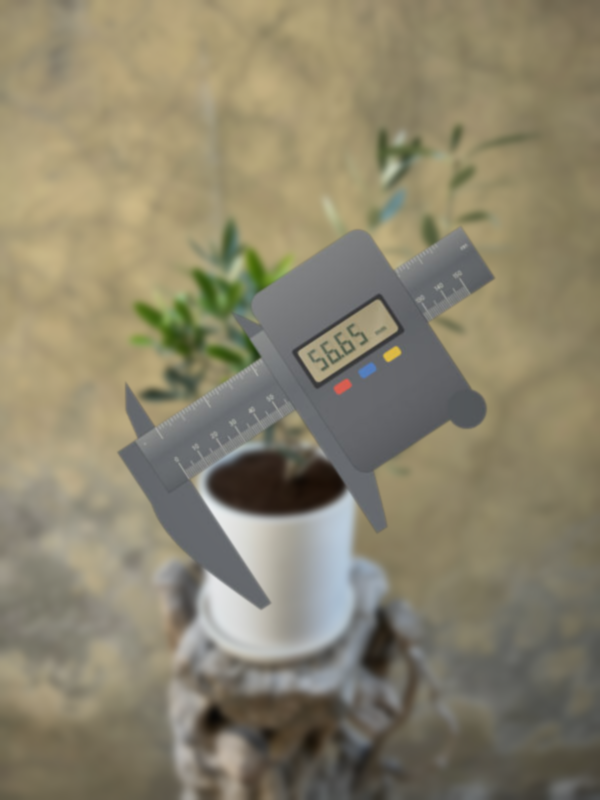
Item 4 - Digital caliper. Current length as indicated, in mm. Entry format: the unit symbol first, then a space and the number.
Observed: mm 56.65
